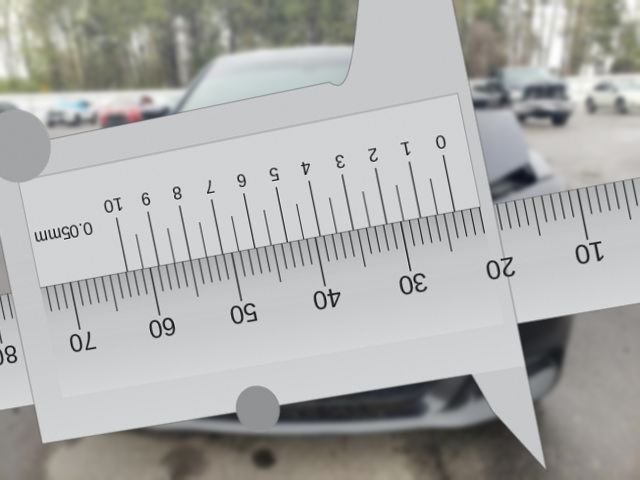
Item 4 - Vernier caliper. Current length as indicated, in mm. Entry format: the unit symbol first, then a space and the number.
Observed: mm 23.8
